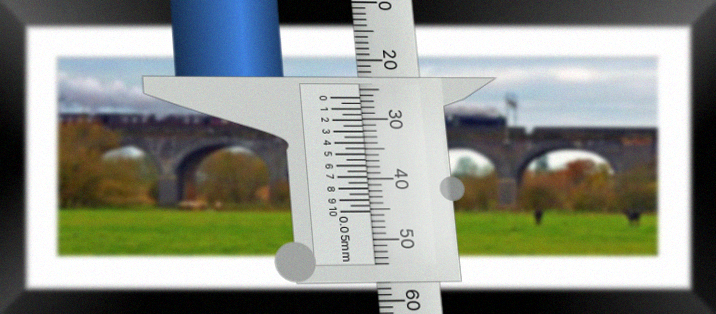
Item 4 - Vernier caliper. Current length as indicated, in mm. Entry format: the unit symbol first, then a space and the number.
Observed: mm 26.4
